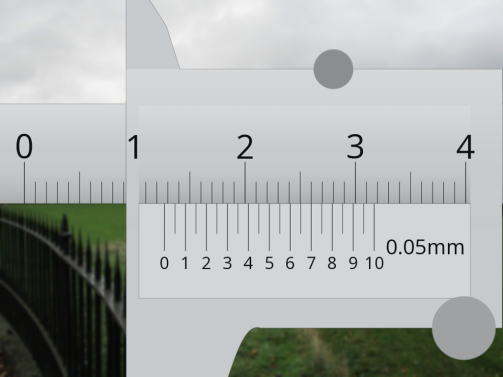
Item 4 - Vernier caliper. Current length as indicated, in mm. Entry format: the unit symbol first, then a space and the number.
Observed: mm 12.7
